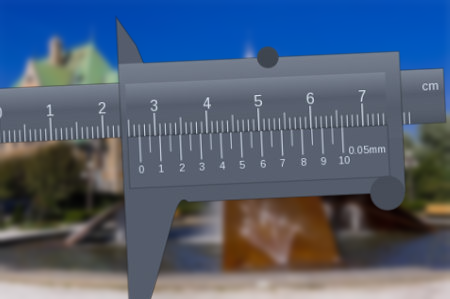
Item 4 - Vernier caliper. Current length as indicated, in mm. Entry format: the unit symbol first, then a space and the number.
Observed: mm 27.0
